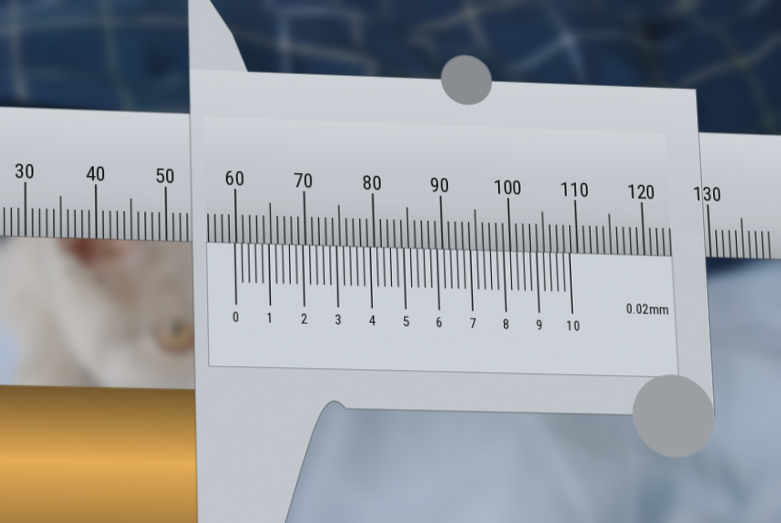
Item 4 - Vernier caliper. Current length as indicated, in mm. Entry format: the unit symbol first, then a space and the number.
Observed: mm 59.8
